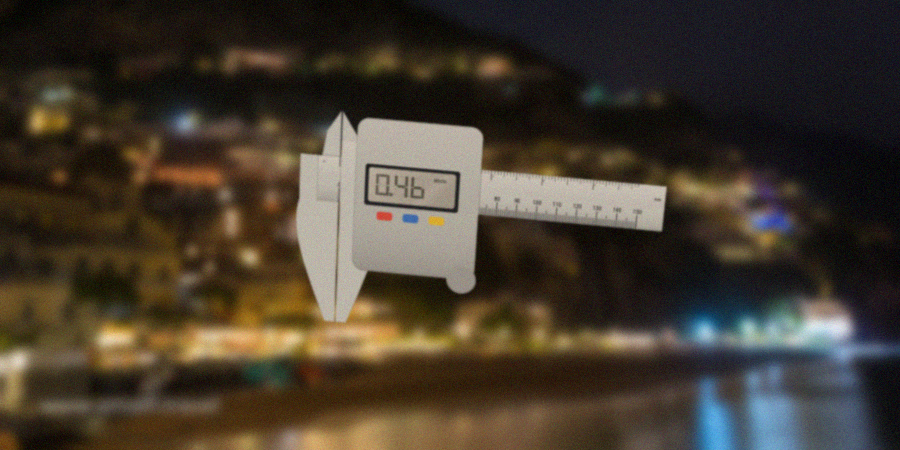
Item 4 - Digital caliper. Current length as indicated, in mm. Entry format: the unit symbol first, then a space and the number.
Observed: mm 0.46
